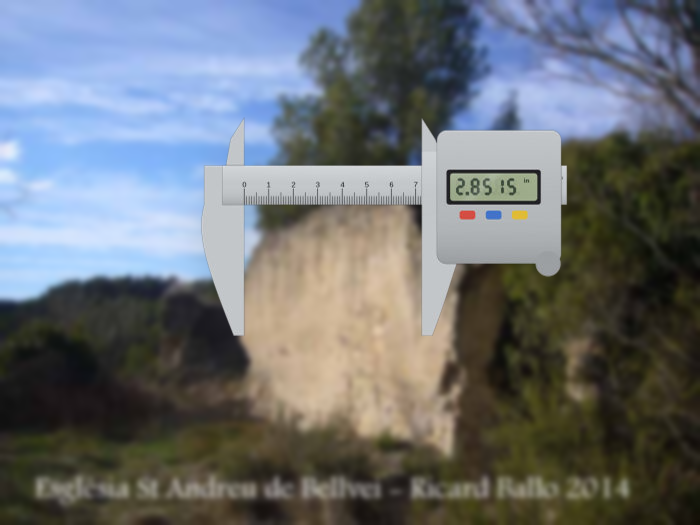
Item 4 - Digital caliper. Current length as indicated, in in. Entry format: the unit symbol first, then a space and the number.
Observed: in 2.8515
